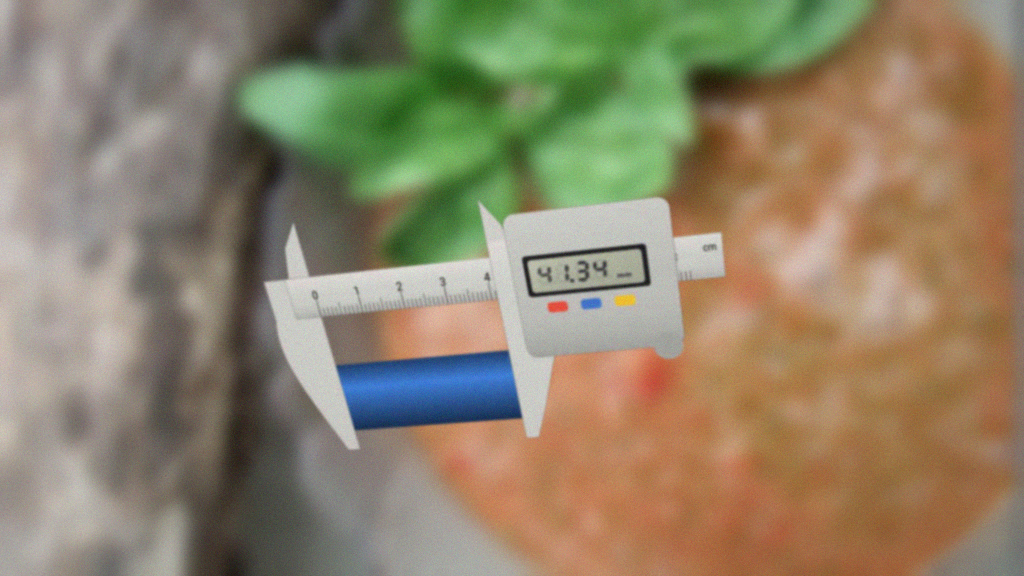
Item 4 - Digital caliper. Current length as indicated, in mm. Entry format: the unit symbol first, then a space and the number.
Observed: mm 41.34
